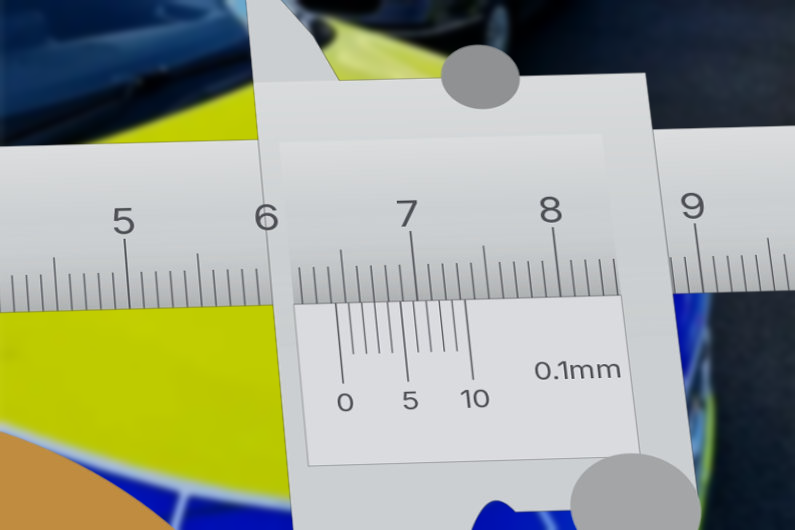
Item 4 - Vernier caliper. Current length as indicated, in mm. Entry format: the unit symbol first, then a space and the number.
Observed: mm 64.3
